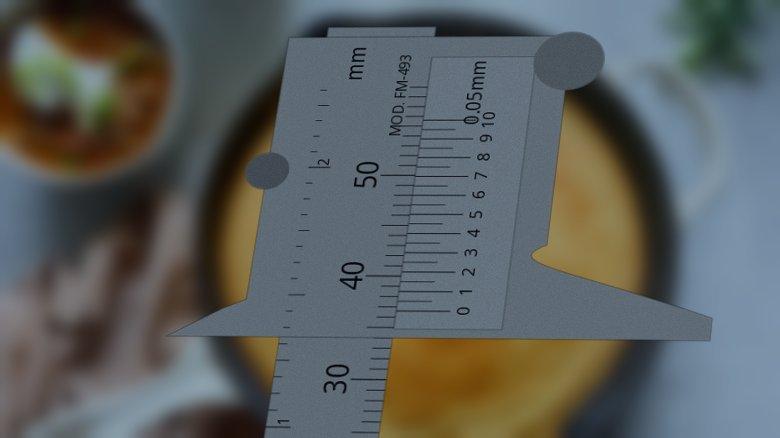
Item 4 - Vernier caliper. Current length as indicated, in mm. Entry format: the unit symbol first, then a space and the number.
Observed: mm 36.6
